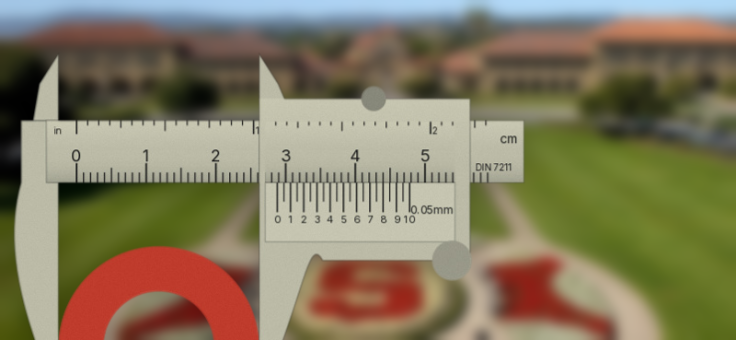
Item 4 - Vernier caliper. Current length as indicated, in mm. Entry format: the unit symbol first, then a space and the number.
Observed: mm 28.8
